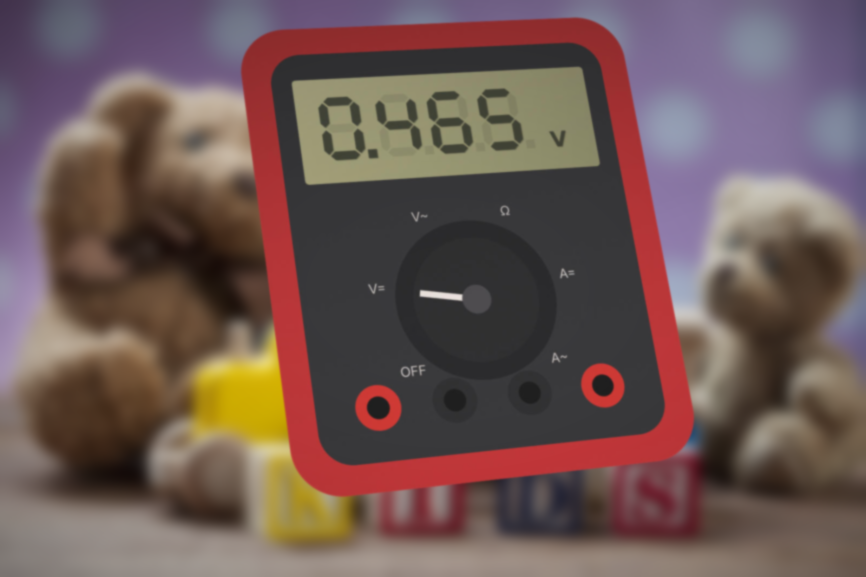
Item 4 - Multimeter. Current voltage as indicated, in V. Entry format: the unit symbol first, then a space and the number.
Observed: V 0.465
